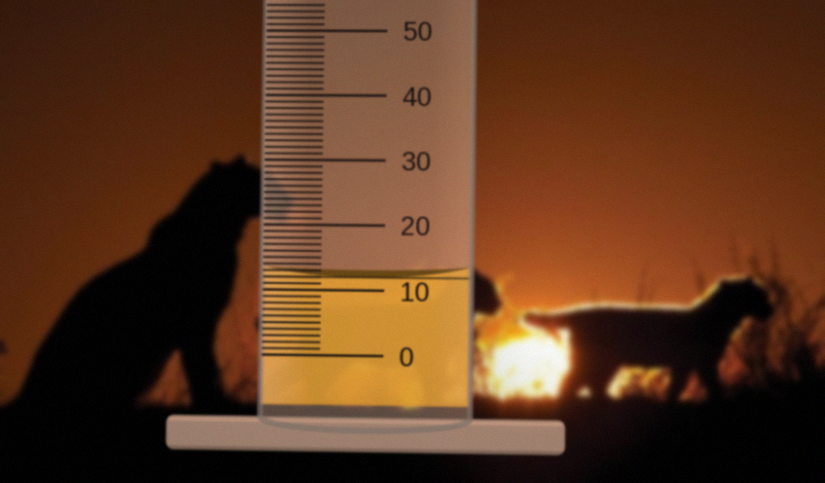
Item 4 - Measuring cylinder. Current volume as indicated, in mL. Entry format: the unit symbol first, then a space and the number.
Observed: mL 12
